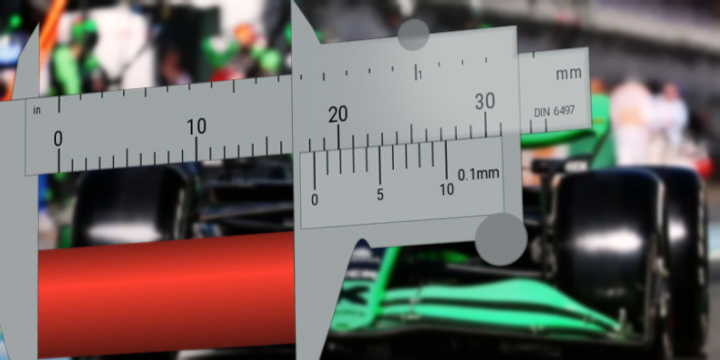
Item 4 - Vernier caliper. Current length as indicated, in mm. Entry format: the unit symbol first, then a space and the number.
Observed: mm 18.3
